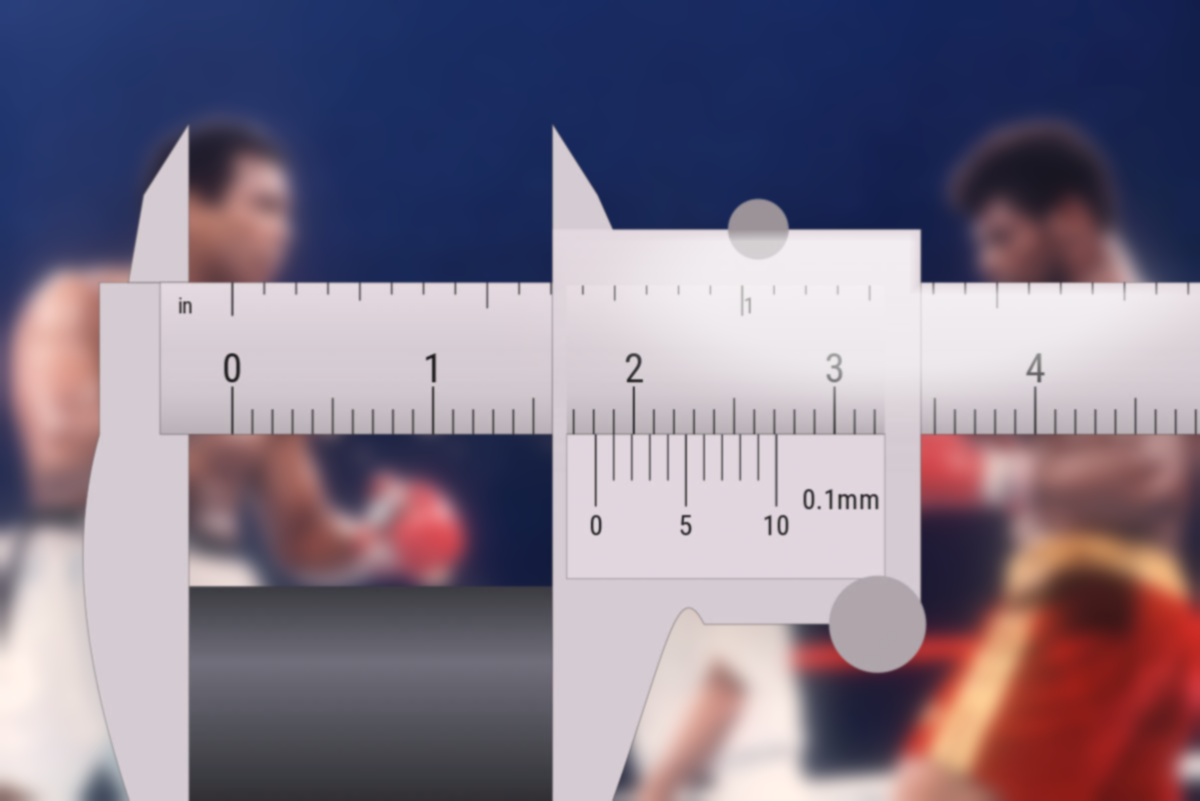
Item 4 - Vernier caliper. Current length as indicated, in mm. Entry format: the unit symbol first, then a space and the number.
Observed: mm 18.1
